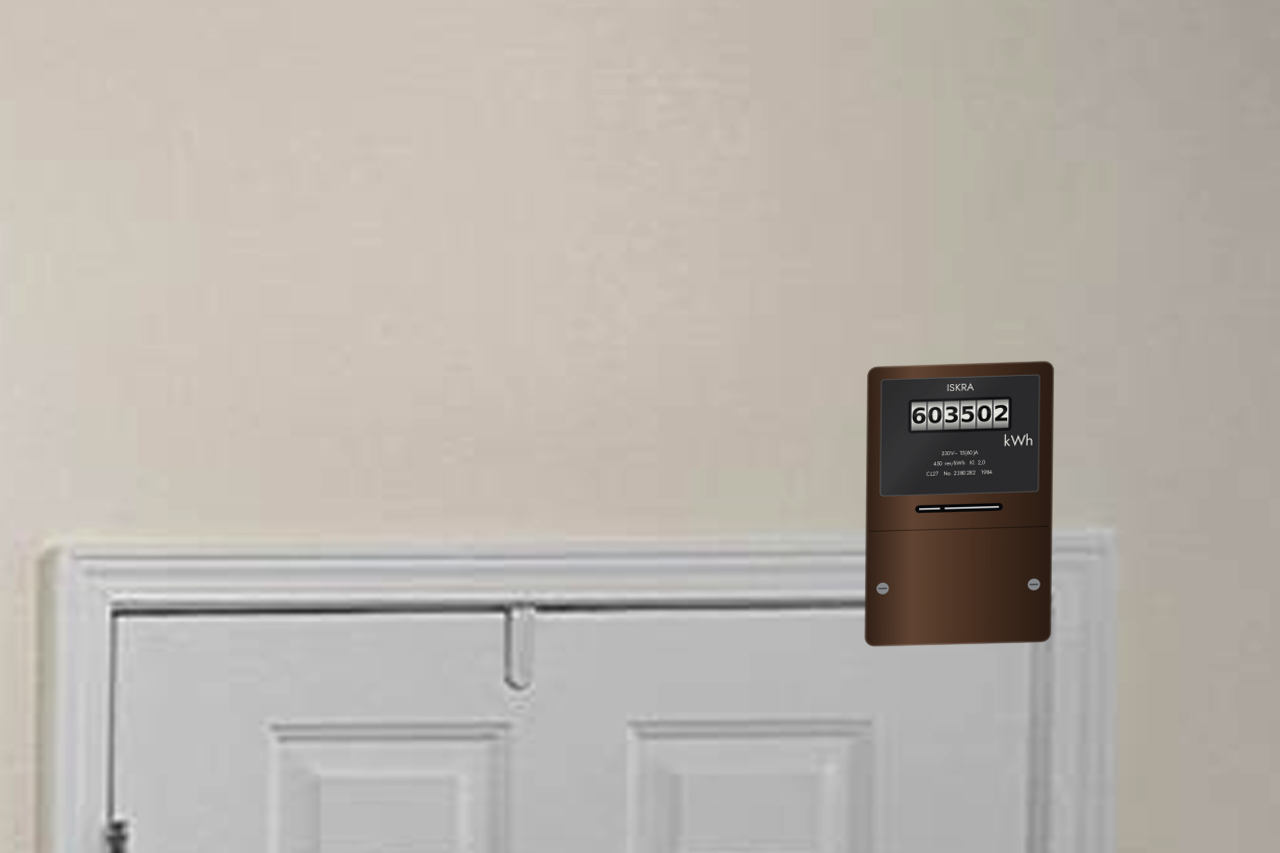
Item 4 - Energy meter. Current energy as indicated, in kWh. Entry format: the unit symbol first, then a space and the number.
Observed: kWh 603502
